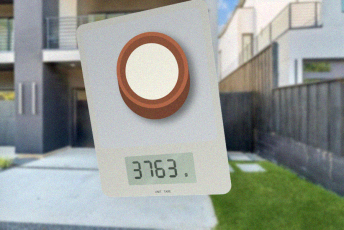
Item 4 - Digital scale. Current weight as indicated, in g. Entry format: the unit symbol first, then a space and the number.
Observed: g 3763
